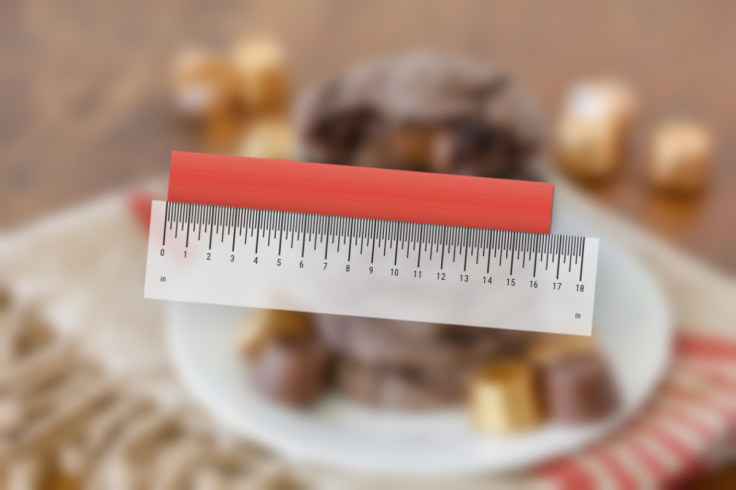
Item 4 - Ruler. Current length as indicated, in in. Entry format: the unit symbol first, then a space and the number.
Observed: in 16.5
